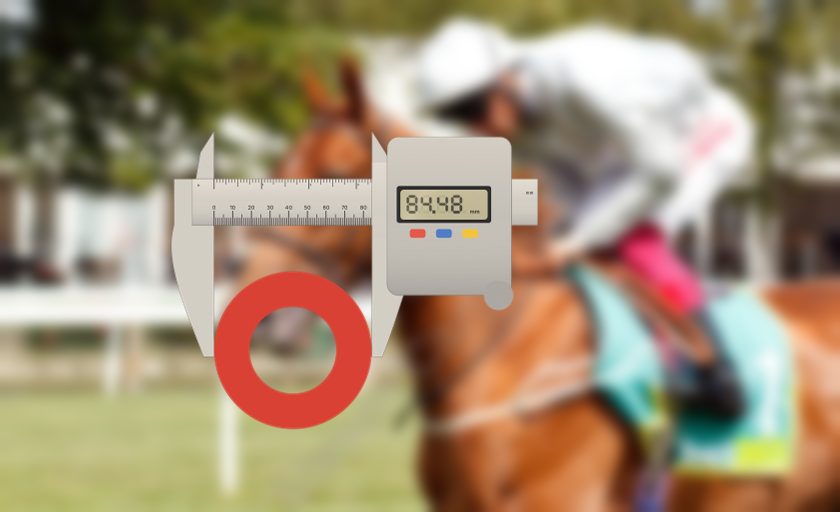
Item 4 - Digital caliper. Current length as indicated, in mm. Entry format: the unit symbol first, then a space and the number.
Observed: mm 84.48
